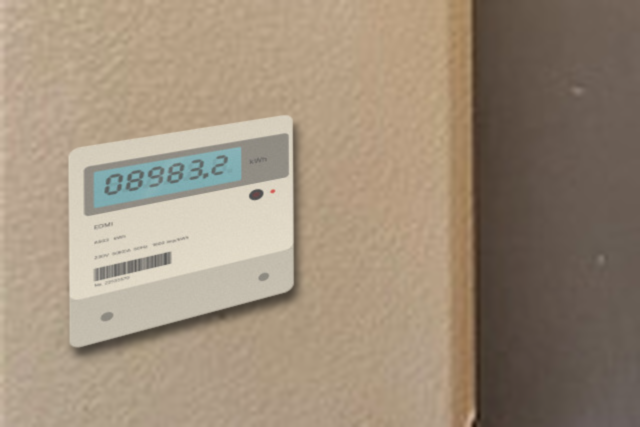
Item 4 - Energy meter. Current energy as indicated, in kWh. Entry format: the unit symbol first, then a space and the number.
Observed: kWh 8983.2
